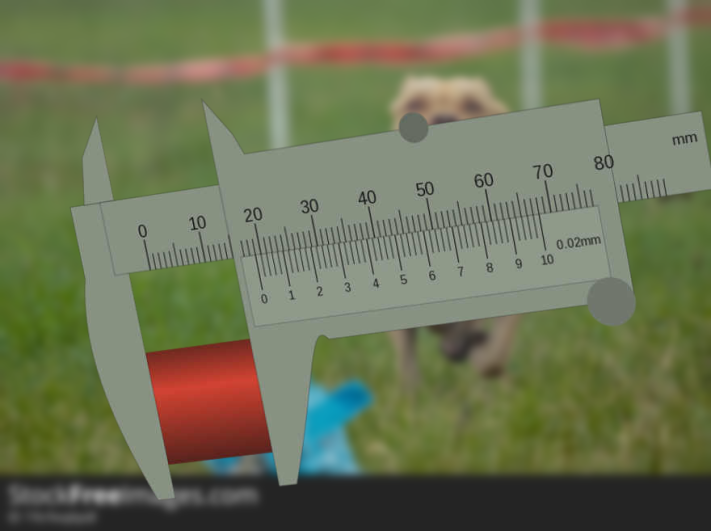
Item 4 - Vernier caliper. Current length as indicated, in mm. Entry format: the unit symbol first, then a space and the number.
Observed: mm 19.0
